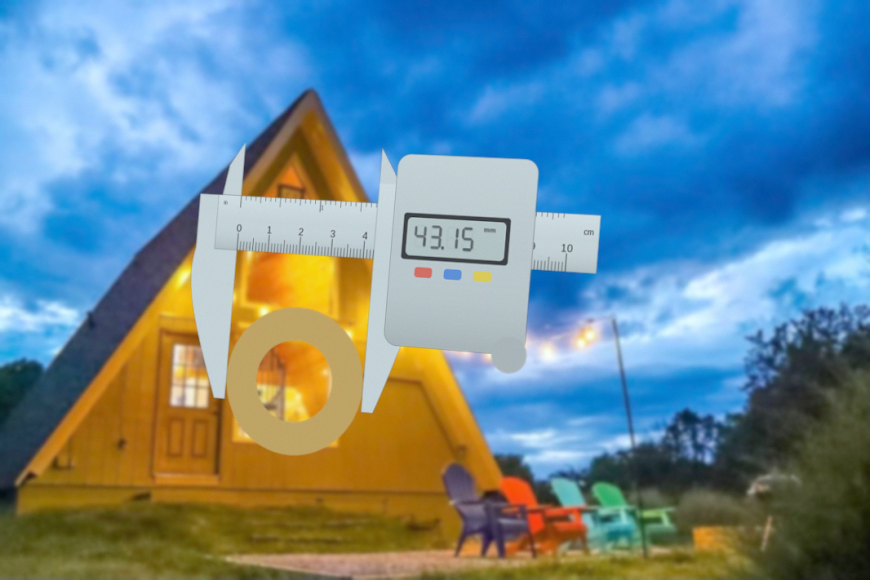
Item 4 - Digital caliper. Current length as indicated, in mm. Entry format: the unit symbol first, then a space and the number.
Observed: mm 43.15
